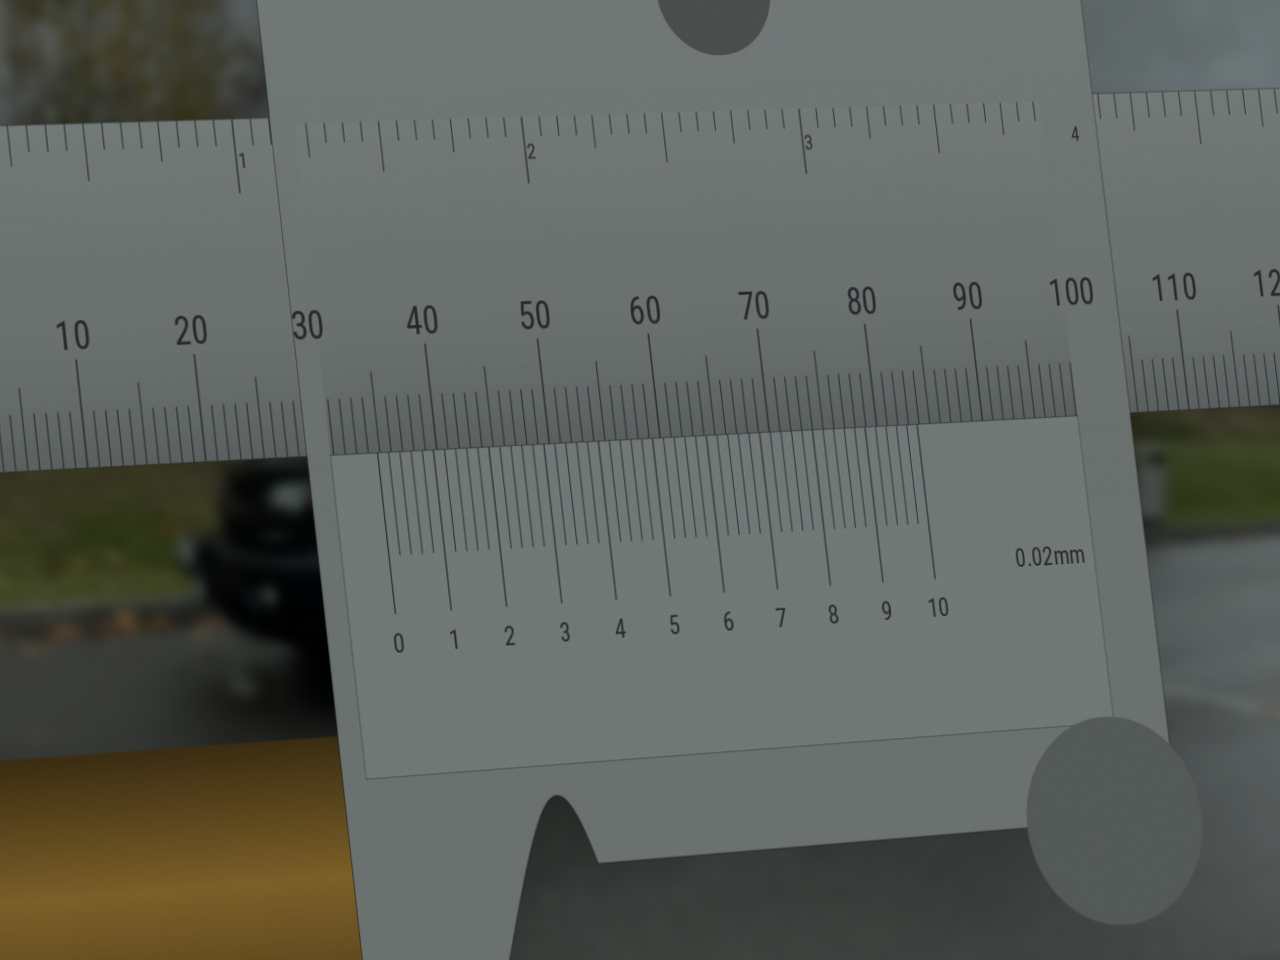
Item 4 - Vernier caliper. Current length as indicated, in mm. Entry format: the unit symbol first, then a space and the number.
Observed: mm 34.8
